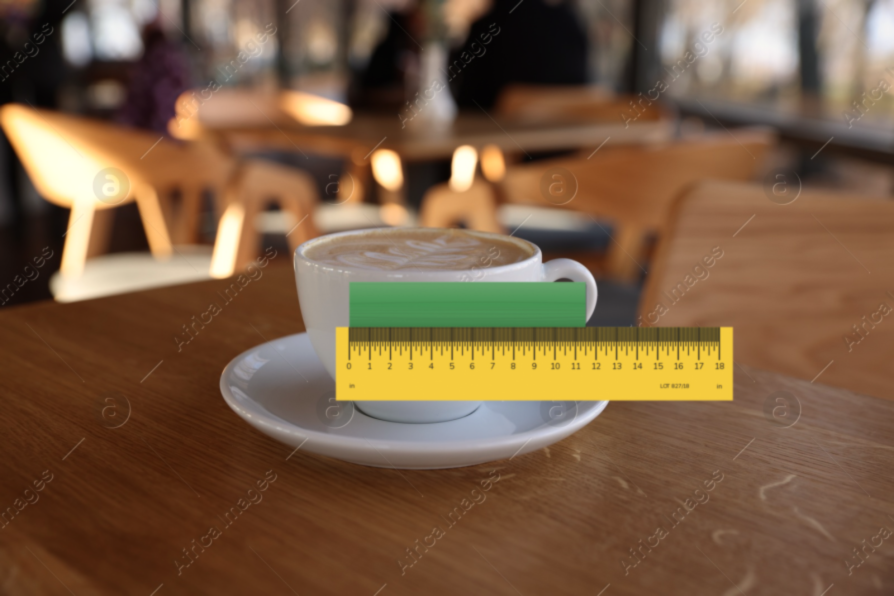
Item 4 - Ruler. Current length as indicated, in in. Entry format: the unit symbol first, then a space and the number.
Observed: in 11.5
